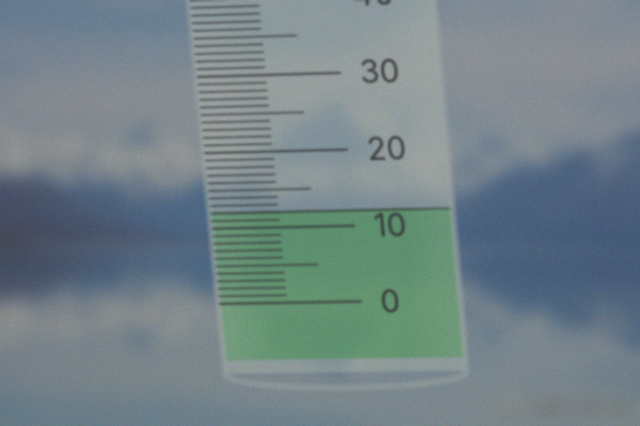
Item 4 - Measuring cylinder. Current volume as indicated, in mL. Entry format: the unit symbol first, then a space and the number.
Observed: mL 12
